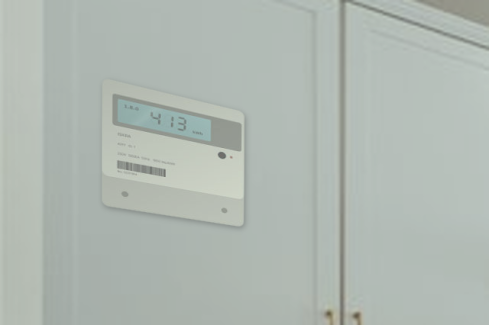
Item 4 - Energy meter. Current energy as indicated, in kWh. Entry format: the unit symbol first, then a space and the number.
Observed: kWh 413
